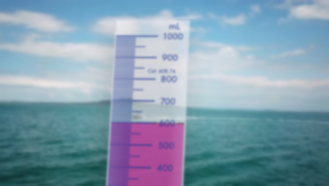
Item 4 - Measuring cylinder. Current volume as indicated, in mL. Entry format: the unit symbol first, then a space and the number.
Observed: mL 600
